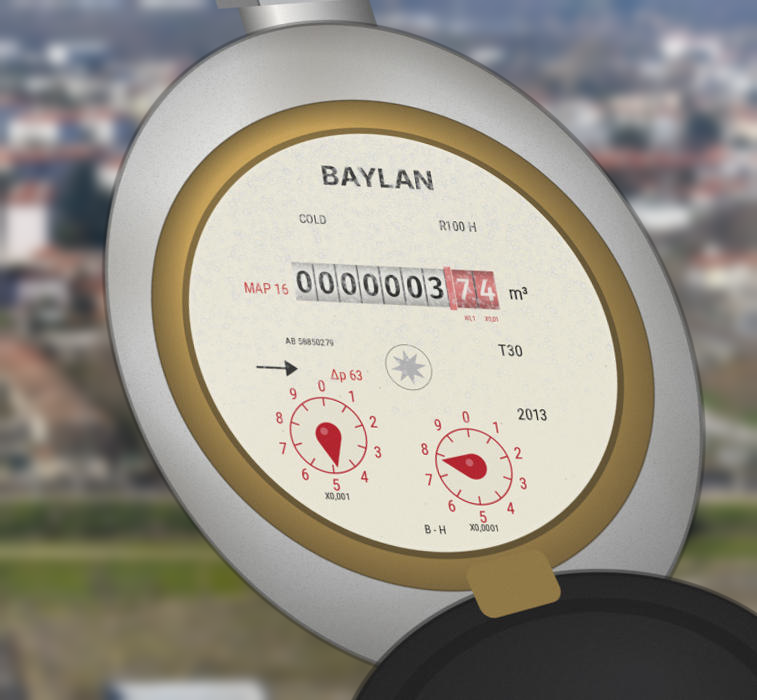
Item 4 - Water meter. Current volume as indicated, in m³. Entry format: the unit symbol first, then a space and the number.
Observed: m³ 3.7447
